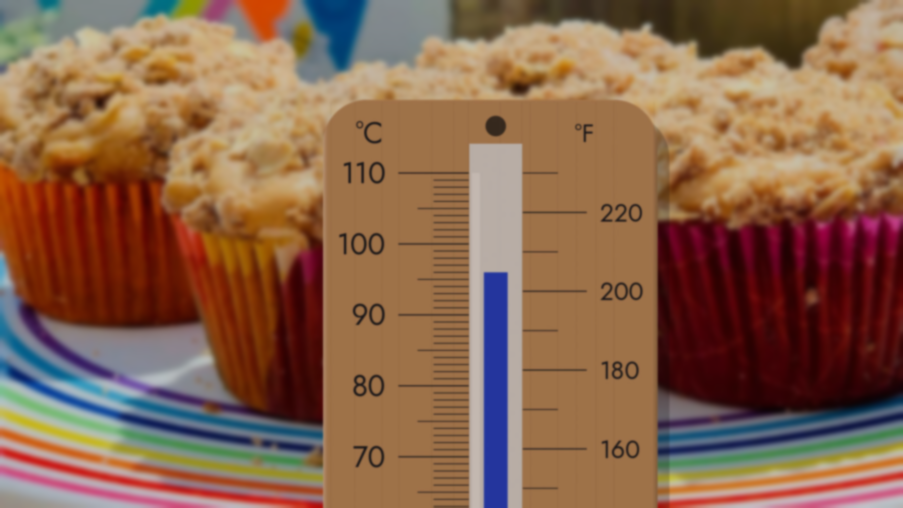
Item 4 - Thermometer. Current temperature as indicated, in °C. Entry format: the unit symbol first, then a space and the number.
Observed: °C 96
